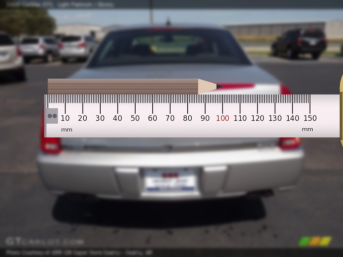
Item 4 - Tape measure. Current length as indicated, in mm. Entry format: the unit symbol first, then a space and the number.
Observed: mm 100
